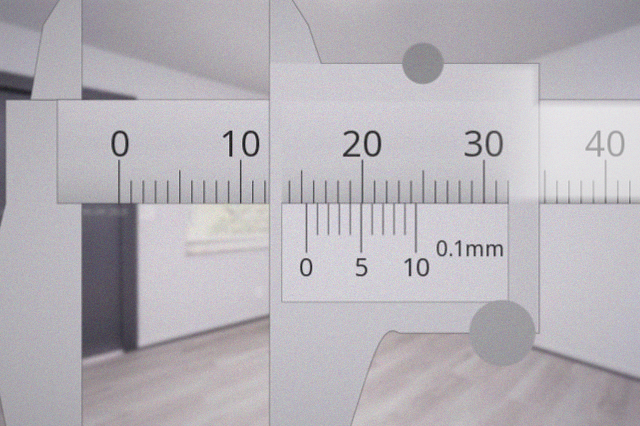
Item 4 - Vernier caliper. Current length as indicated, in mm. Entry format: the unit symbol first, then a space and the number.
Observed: mm 15.4
